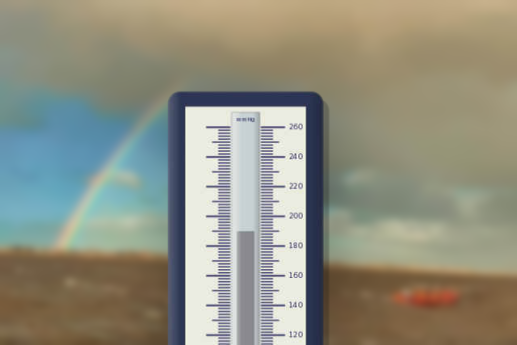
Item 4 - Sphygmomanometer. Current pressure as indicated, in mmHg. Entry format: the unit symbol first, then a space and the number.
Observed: mmHg 190
